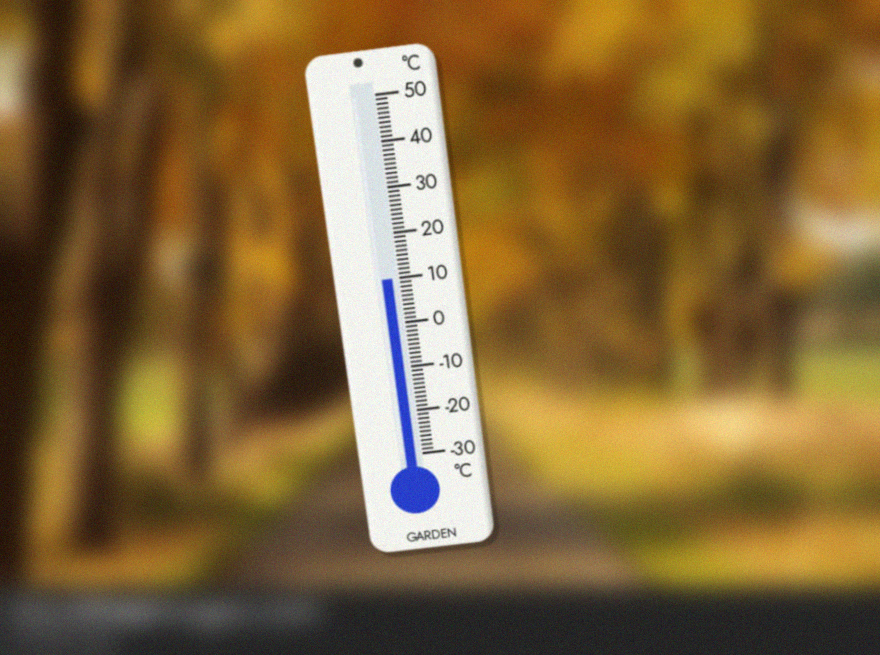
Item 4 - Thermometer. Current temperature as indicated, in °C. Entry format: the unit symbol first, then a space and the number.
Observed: °C 10
